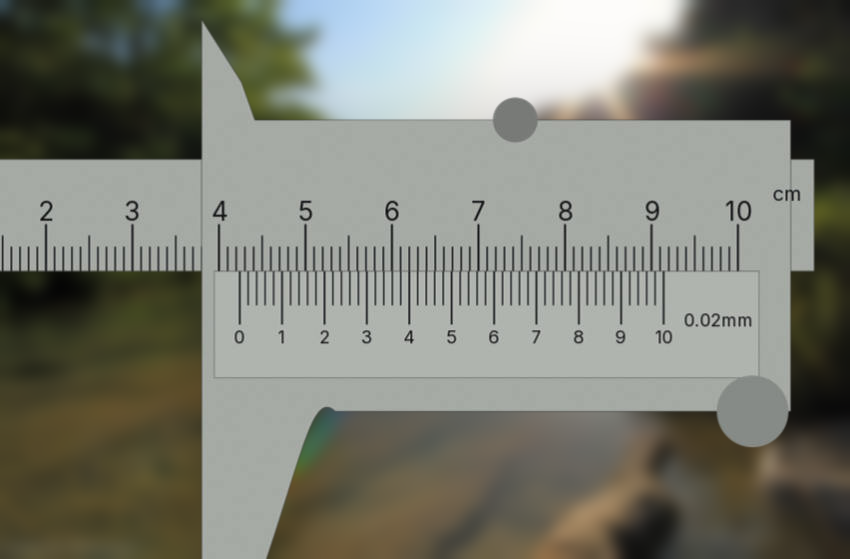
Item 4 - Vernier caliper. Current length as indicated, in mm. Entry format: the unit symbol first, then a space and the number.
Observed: mm 42.4
